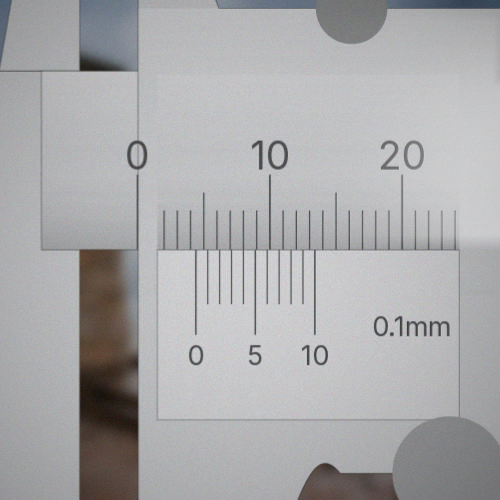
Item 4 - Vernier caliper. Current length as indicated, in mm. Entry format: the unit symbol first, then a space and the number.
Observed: mm 4.4
